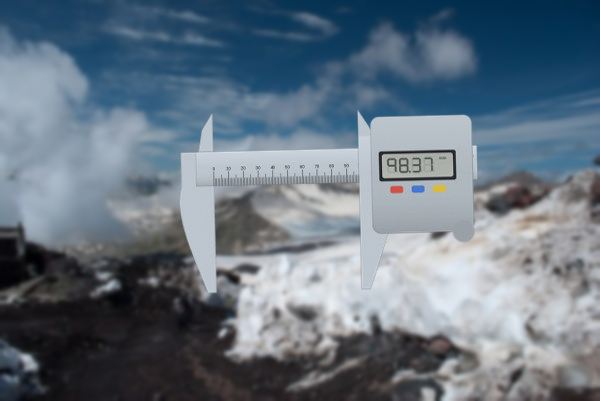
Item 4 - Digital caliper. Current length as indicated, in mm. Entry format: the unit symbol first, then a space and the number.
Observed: mm 98.37
